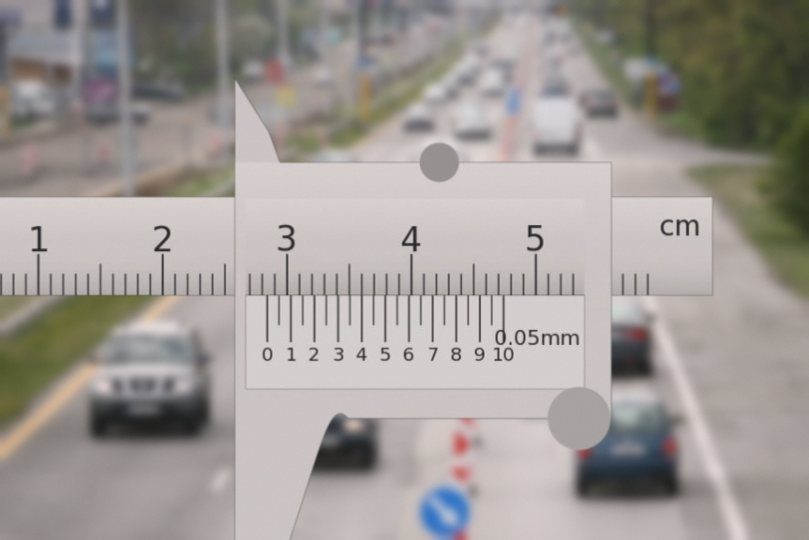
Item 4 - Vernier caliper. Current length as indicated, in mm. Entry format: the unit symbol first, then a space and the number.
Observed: mm 28.4
